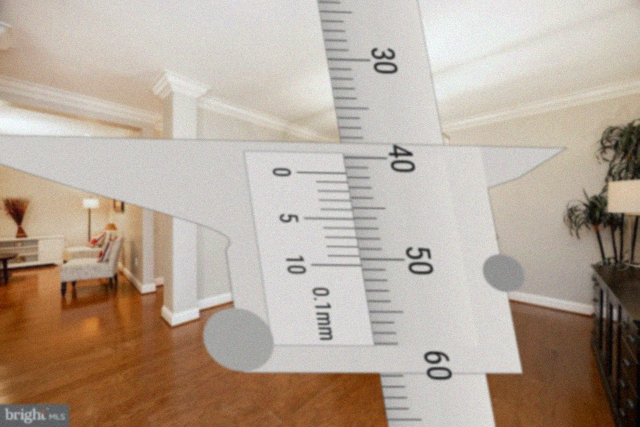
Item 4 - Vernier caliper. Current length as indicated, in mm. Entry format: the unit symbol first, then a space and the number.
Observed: mm 41.6
